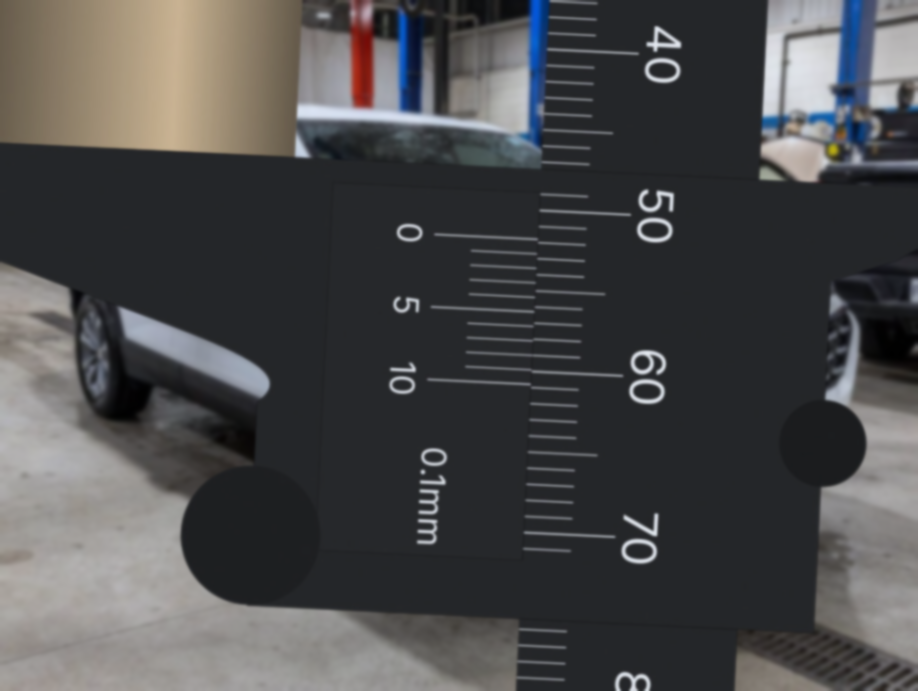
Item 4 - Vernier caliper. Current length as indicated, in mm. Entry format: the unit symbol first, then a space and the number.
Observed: mm 51.8
